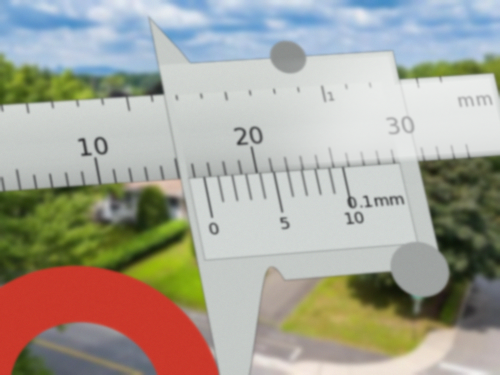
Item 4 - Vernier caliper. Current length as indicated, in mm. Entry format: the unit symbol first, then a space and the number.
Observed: mm 16.6
